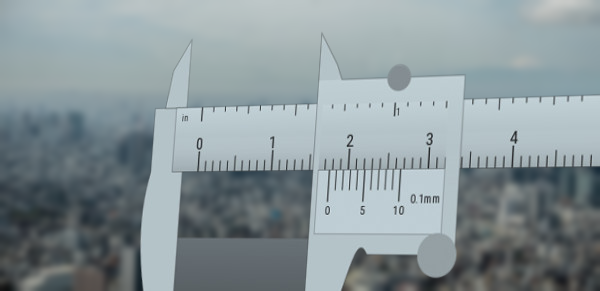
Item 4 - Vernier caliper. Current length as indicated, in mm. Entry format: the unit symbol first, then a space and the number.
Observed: mm 17.6
